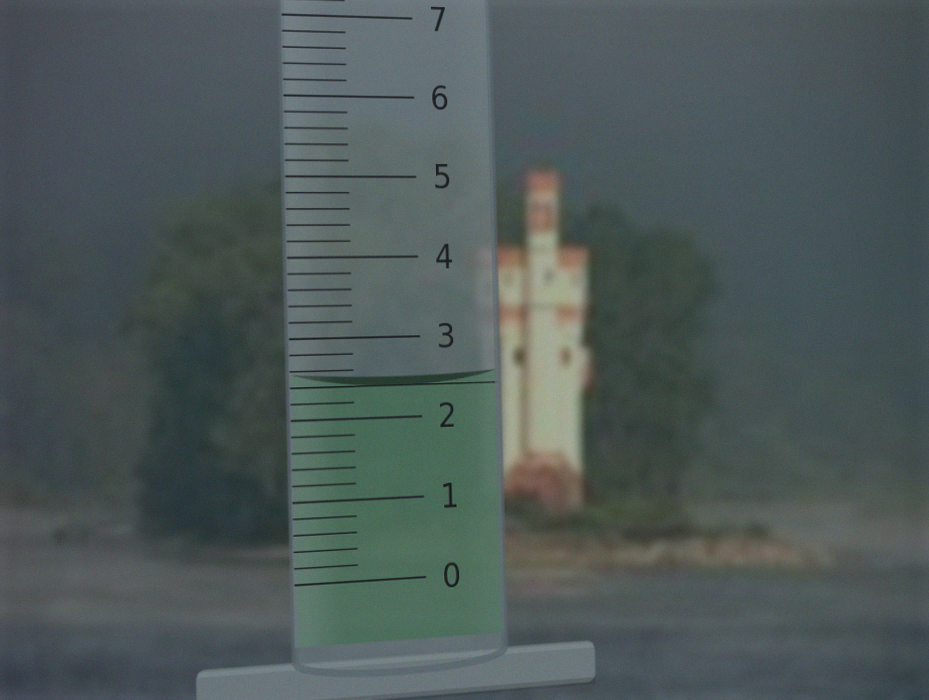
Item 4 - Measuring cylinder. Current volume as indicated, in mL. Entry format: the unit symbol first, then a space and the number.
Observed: mL 2.4
